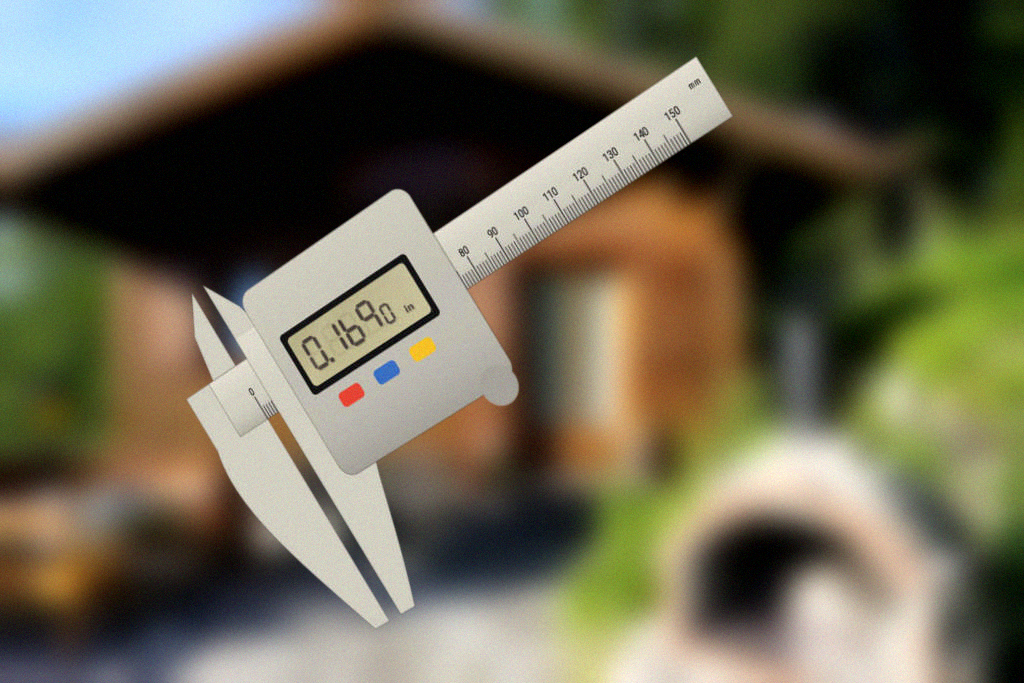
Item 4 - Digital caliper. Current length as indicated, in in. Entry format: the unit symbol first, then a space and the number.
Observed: in 0.1690
